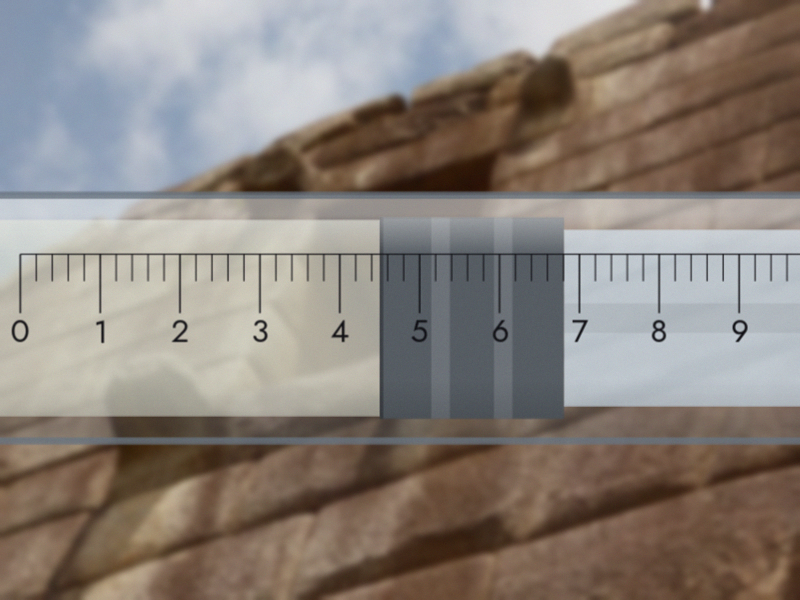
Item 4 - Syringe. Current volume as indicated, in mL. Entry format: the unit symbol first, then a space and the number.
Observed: mL 4.5
